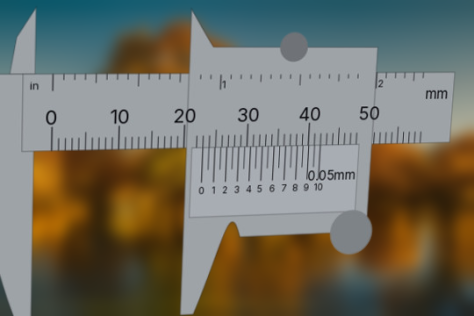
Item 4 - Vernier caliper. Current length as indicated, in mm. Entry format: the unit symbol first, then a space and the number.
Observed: mm 23.0
